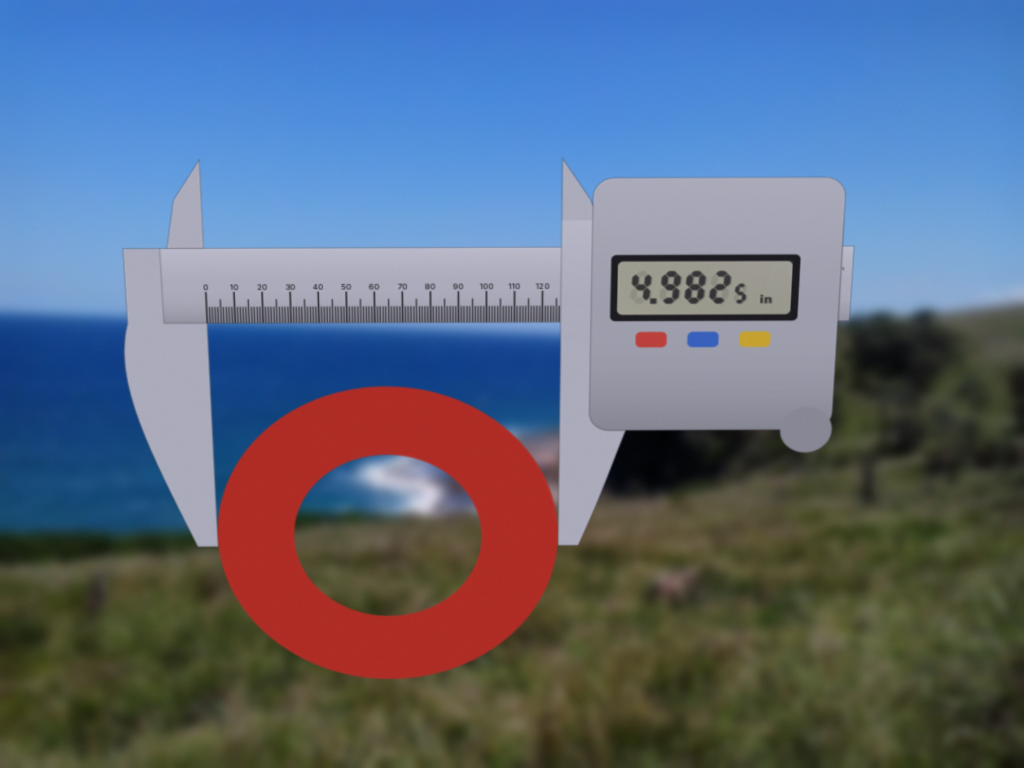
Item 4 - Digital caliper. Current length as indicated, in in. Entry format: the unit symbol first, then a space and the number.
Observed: in 4.9825
